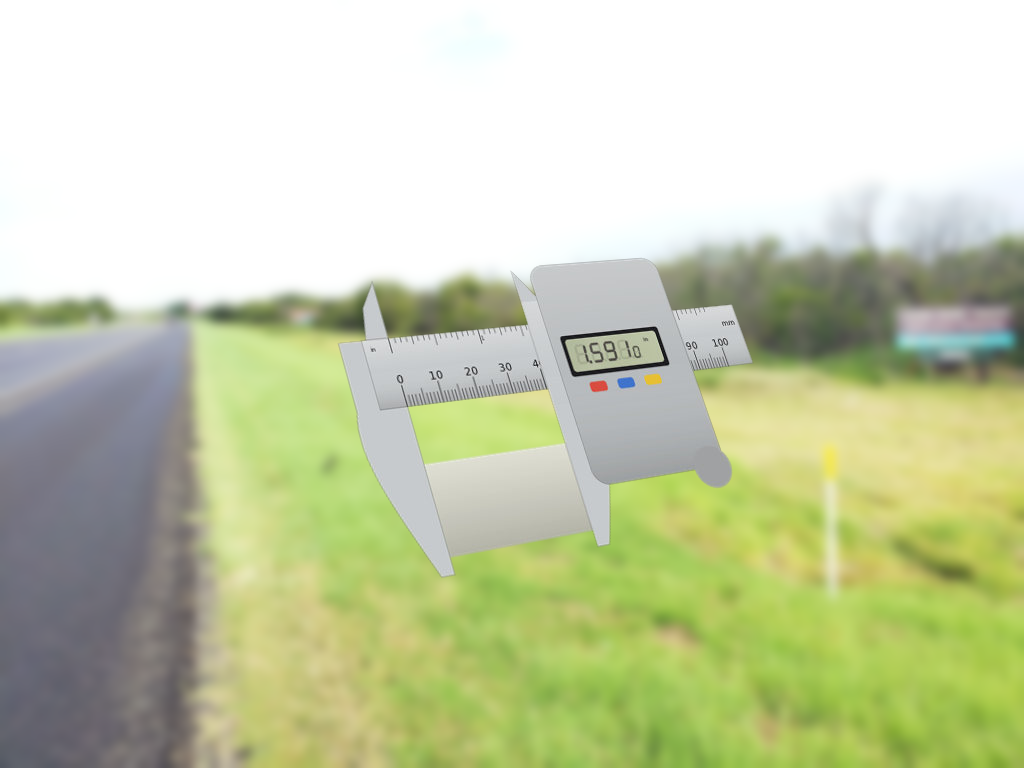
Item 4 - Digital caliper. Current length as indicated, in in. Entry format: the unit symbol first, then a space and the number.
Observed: in 1.5910
